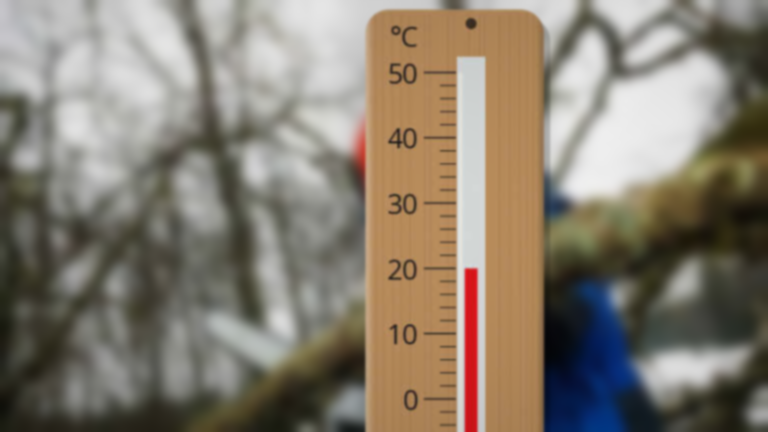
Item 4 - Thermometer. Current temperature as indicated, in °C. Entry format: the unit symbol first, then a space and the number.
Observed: °C 20
